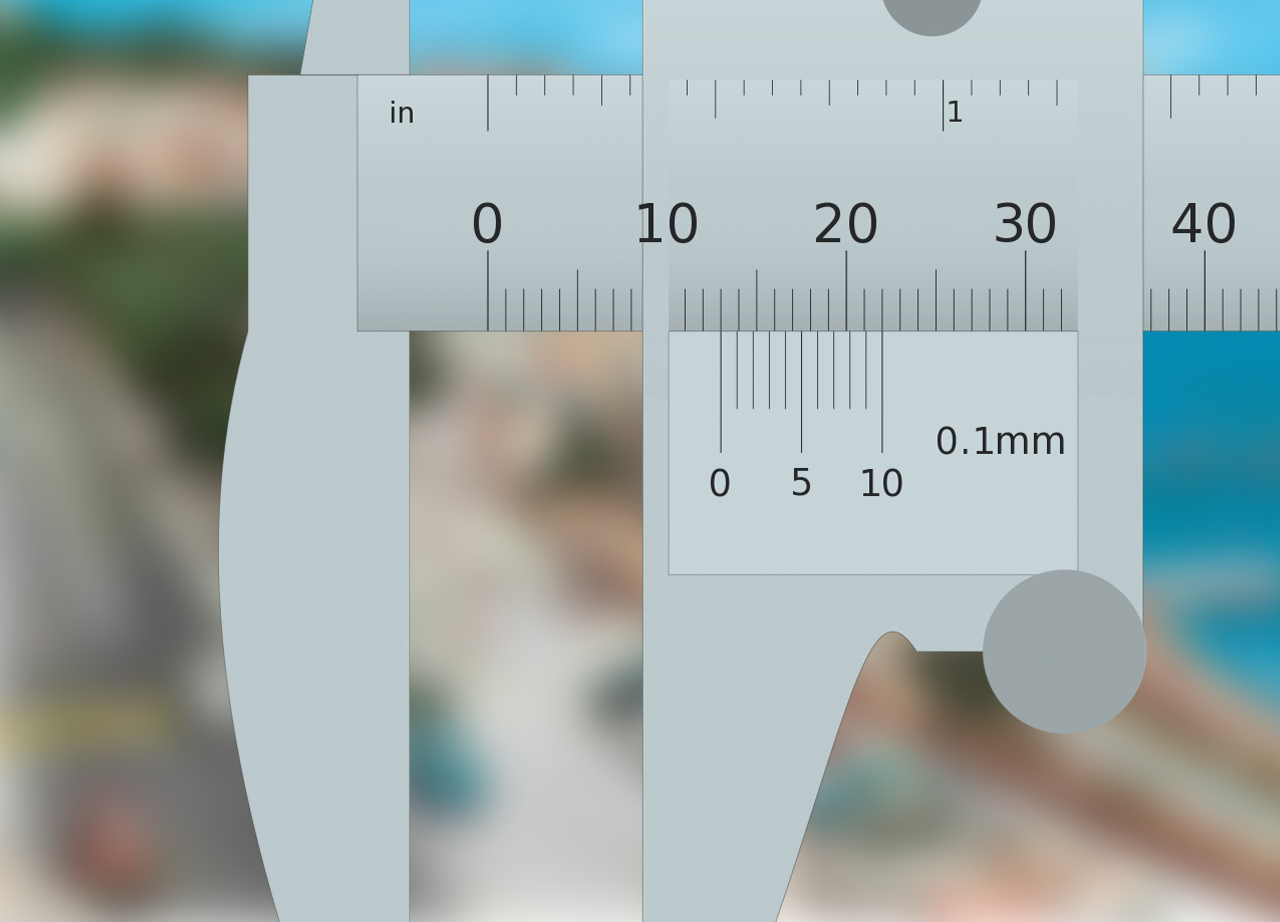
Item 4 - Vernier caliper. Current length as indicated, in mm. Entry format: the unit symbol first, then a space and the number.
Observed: mm 13.0
